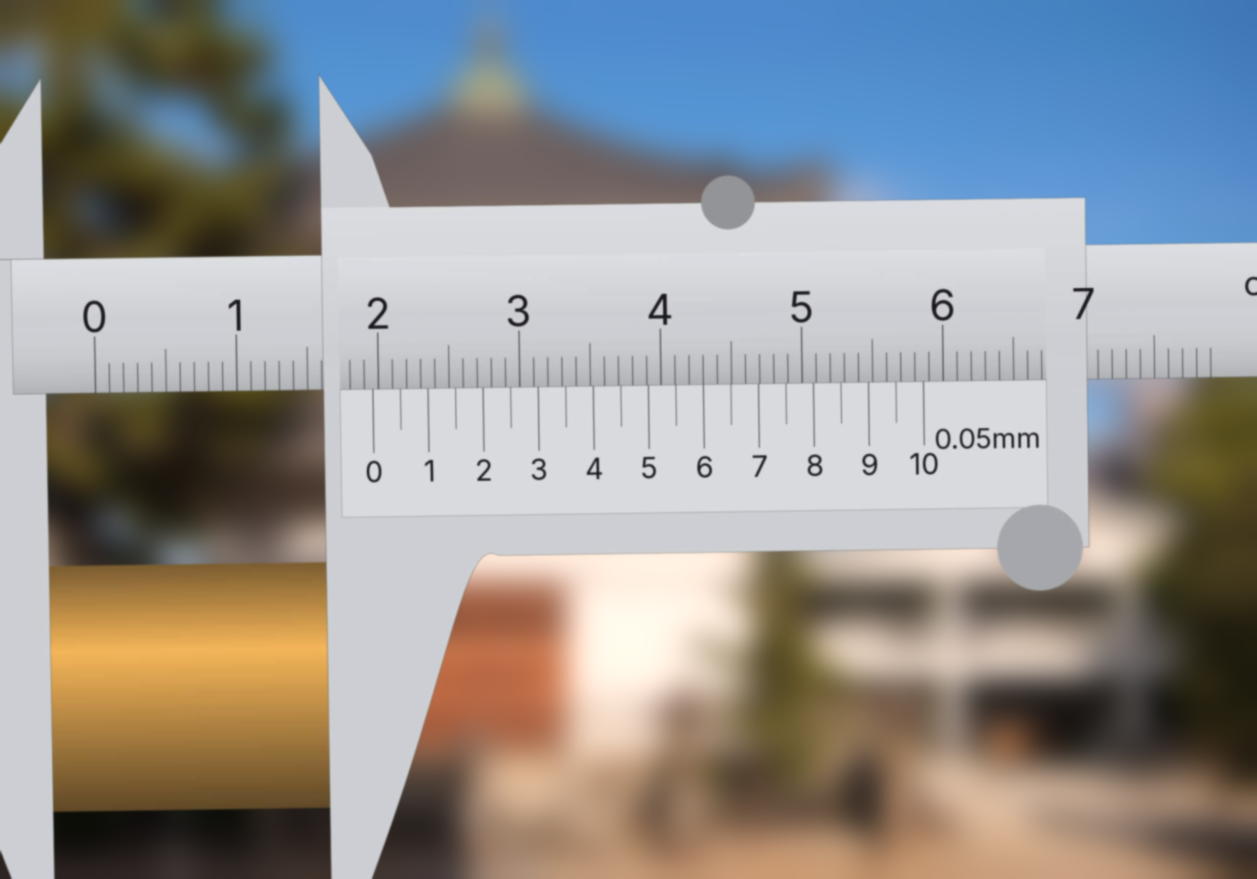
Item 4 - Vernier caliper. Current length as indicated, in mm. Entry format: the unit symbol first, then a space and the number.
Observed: mm 19.6
